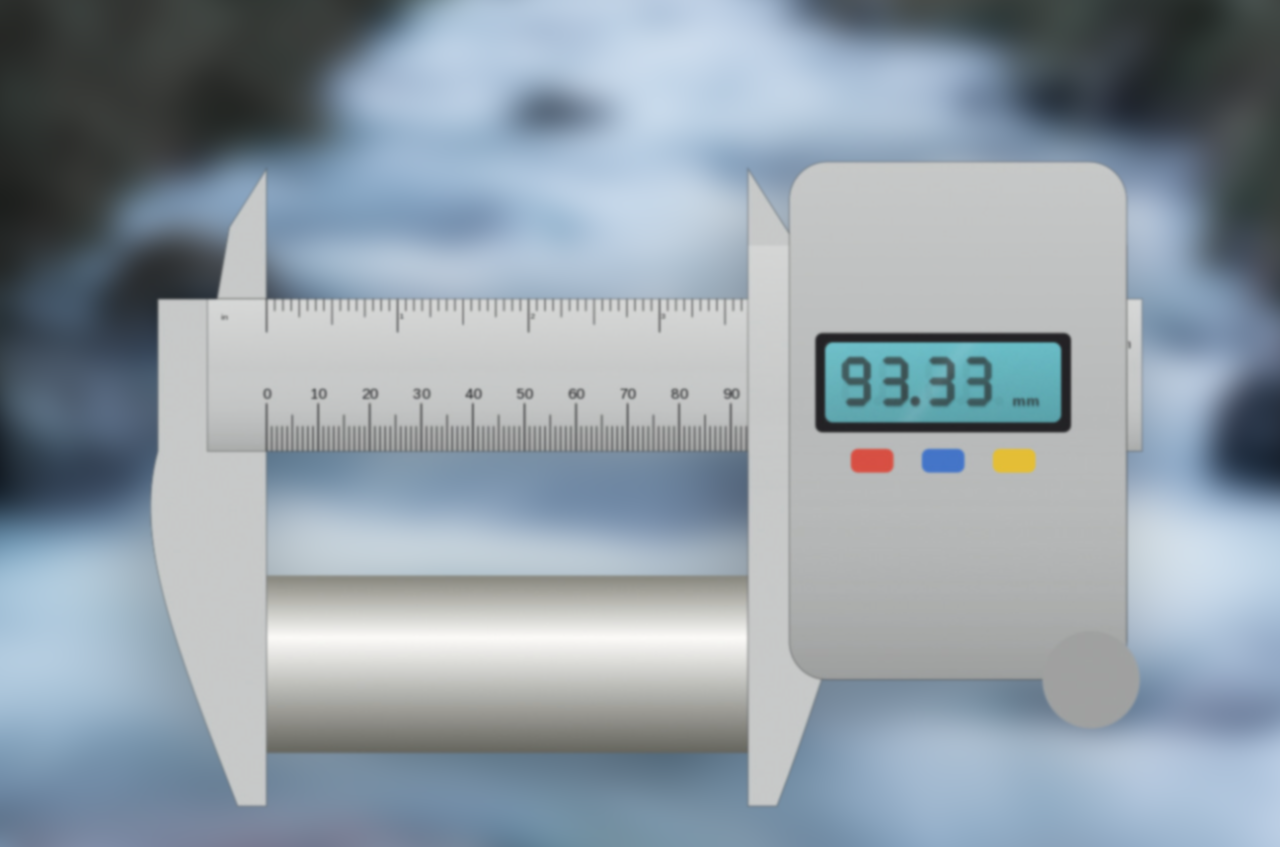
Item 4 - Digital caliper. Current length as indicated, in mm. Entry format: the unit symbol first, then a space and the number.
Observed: mm 93.33
